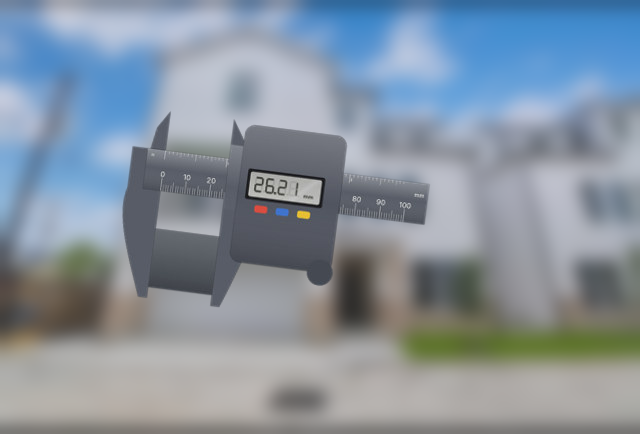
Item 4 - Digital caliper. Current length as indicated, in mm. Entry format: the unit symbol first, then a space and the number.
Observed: mm 26.21
